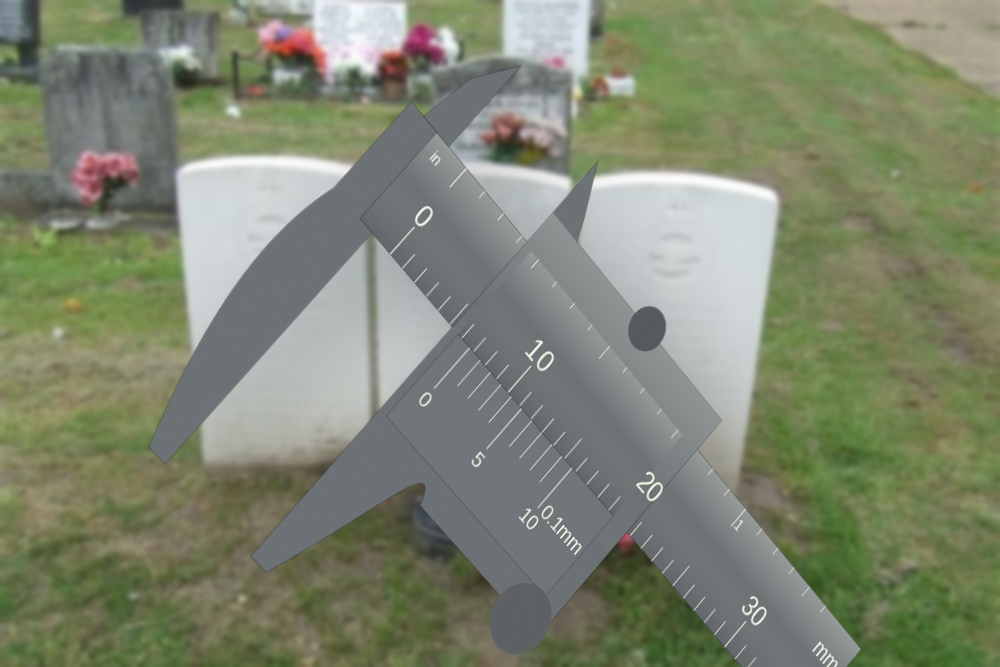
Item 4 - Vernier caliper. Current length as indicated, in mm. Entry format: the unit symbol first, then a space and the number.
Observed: mm 6.7
